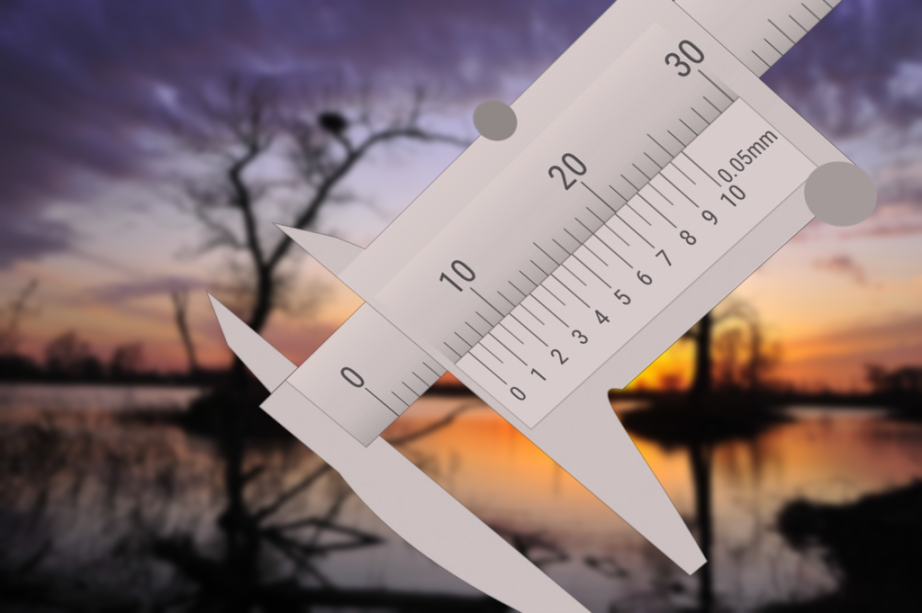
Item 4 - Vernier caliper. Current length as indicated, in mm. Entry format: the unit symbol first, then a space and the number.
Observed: mm 6.6
